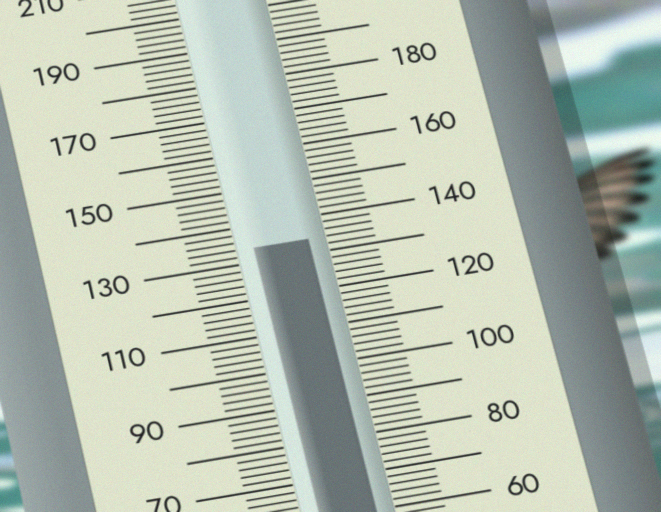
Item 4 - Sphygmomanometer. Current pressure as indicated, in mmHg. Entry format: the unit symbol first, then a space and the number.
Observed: mmHg 134
